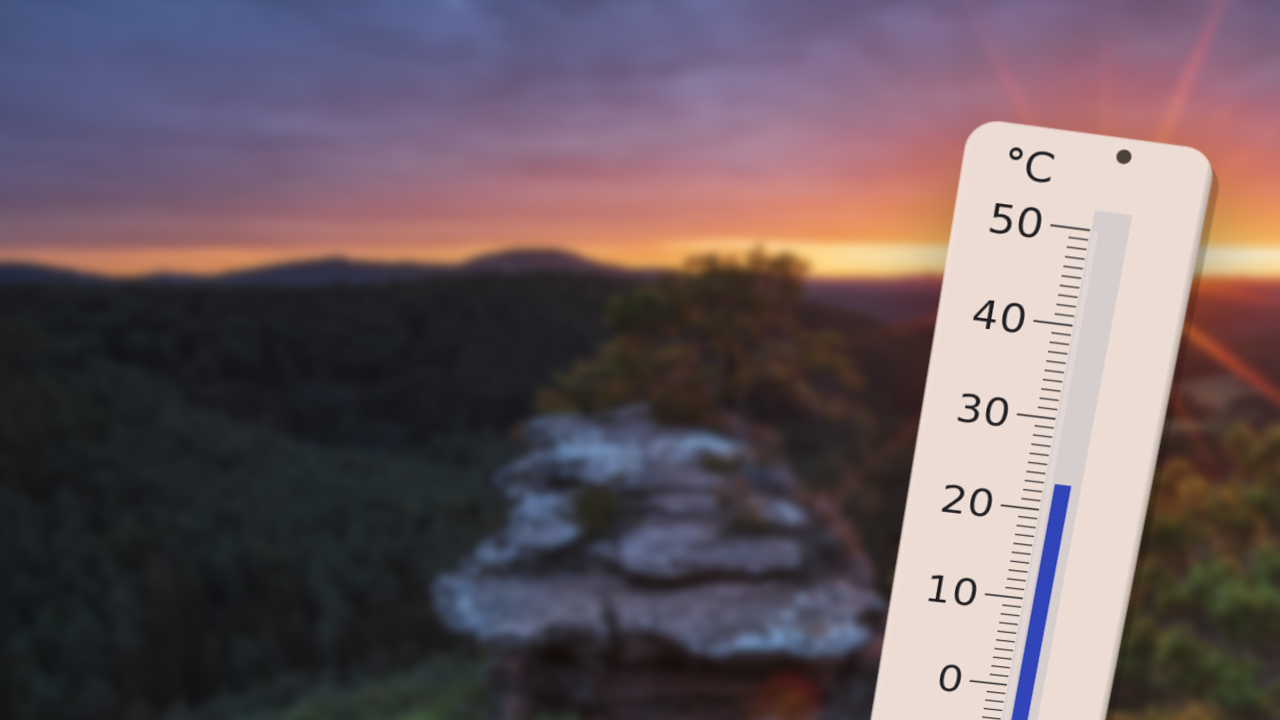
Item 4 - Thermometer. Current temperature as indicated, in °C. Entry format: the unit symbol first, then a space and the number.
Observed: °C 23
